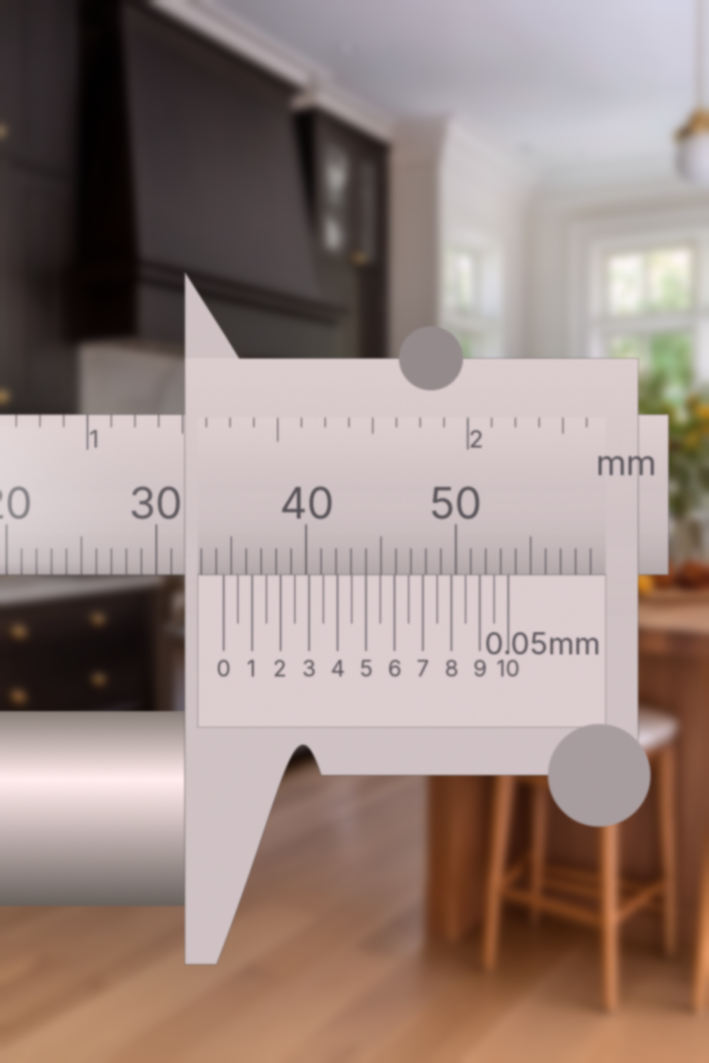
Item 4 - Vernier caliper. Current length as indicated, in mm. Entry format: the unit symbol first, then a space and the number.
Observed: mm 34.5
